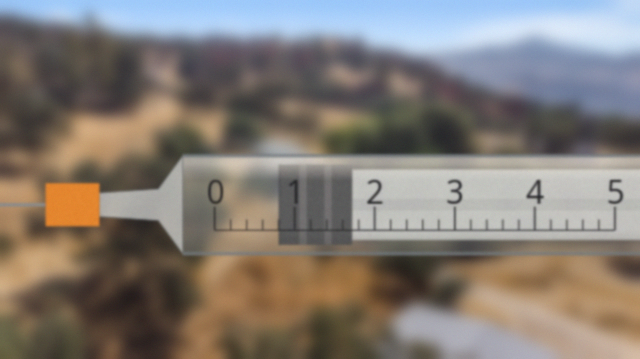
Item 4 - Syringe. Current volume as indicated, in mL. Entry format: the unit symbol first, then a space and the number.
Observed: mL 0.8
